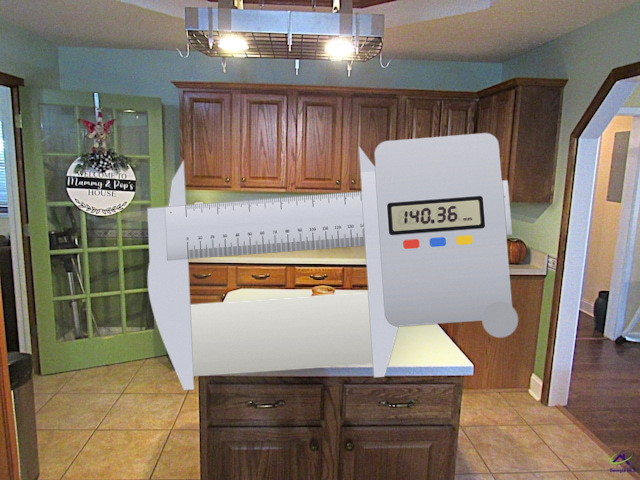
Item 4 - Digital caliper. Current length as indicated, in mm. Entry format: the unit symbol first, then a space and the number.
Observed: mm 140.36
